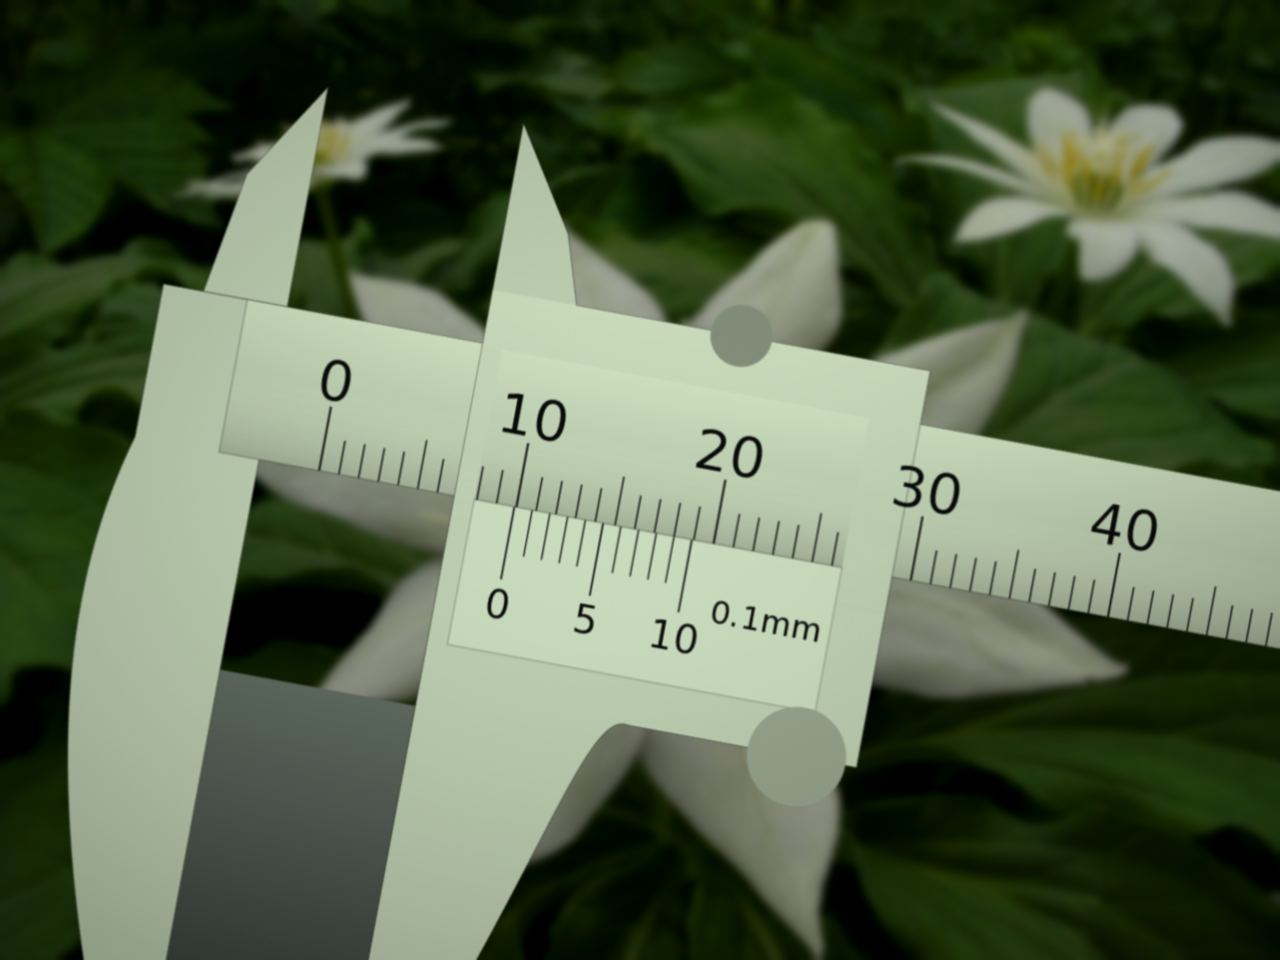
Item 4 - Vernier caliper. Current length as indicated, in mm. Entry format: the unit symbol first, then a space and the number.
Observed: mm 9.9
